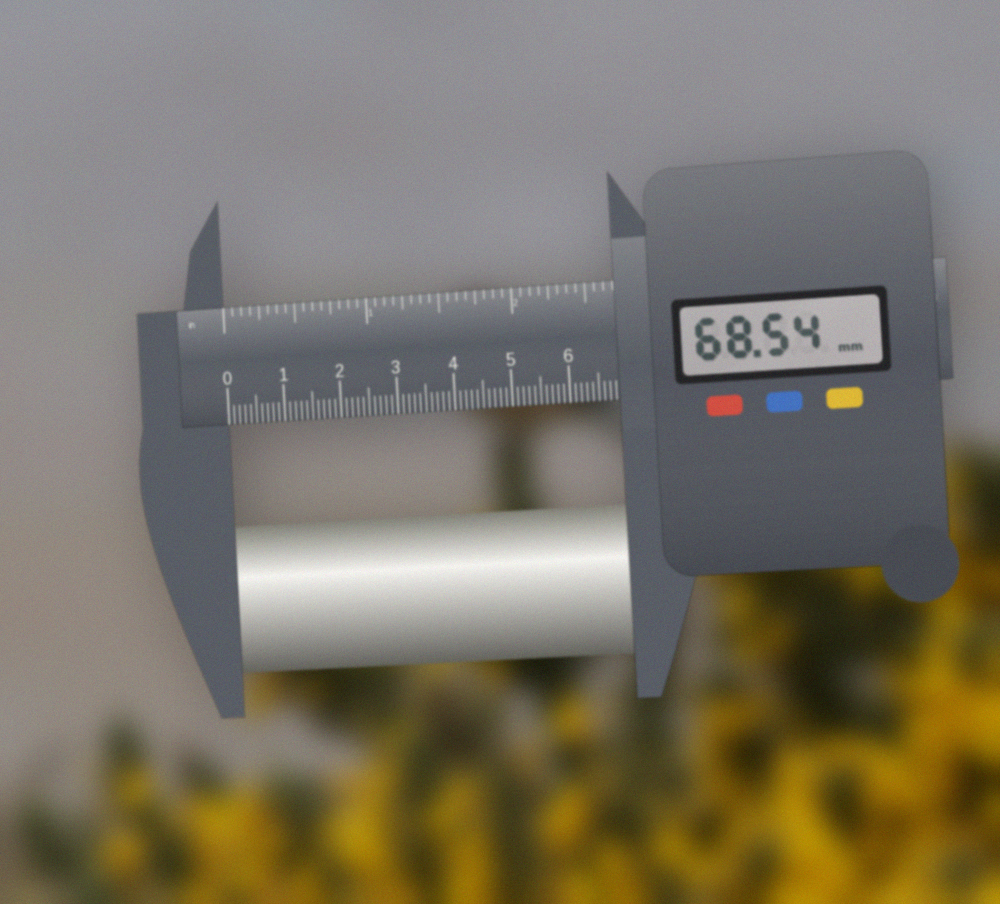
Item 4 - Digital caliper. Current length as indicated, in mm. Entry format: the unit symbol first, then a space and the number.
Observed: mm 68.54
